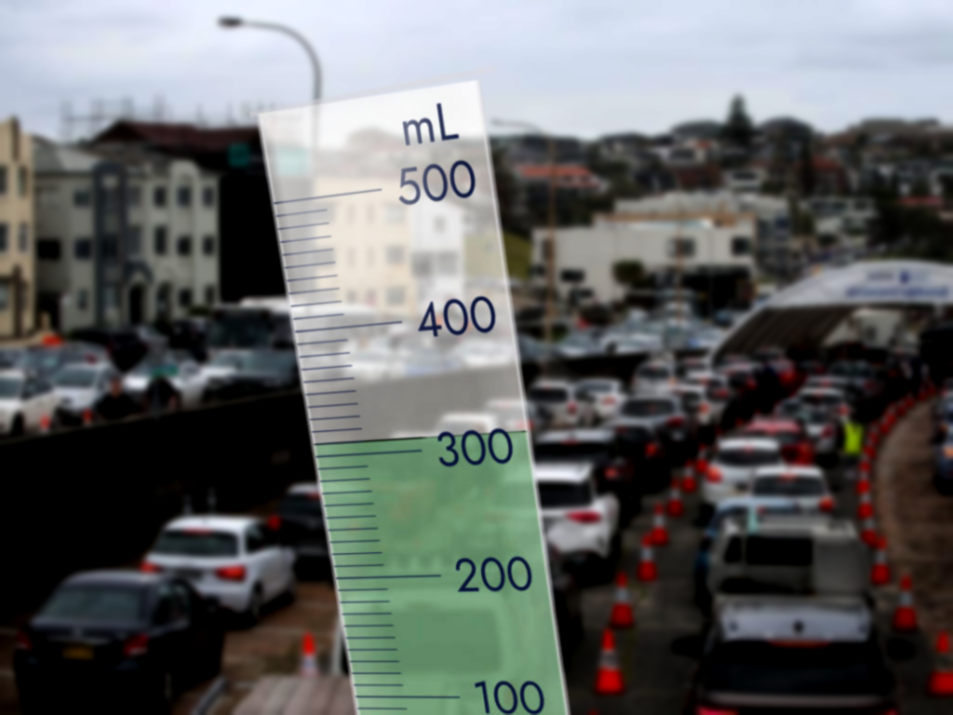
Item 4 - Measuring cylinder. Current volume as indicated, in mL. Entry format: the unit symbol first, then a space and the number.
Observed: mL 310
